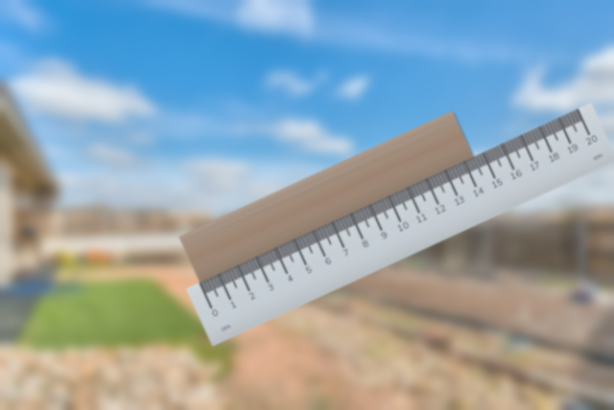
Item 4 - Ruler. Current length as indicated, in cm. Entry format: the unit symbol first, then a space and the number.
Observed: cm 14.5
